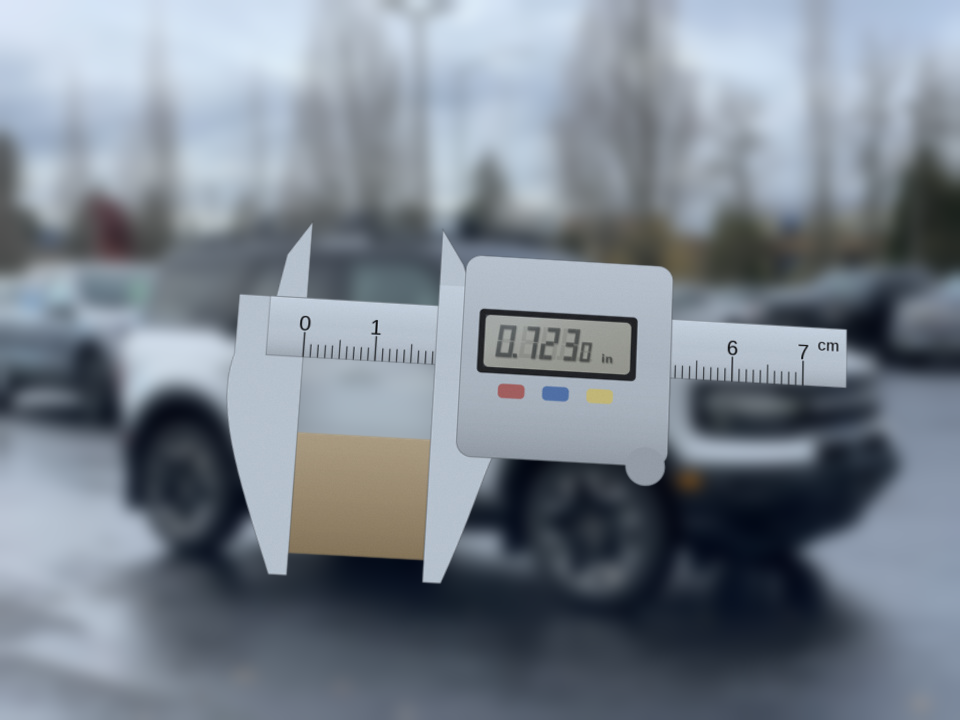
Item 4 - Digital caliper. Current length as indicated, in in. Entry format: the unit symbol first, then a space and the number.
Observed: in 0.7230
